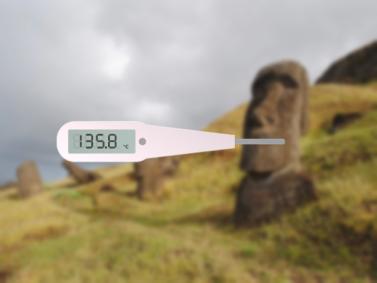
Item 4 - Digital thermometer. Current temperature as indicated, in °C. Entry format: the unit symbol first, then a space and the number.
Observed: °C 135.8
